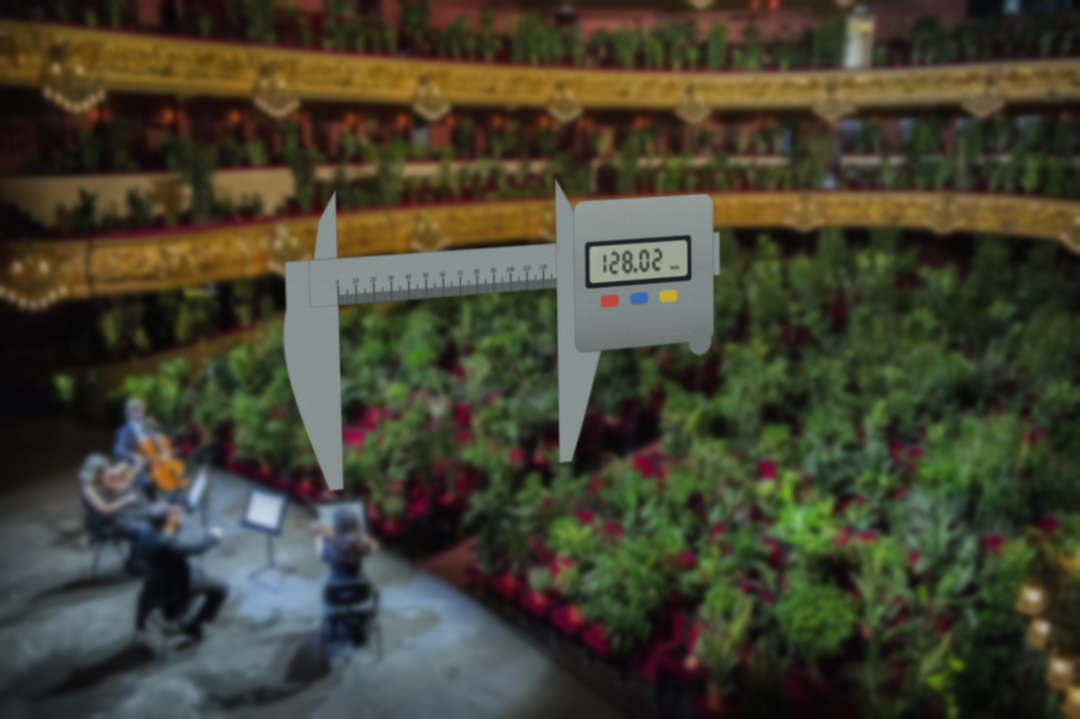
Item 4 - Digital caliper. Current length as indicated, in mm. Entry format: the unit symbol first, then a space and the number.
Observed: mm 128.02
